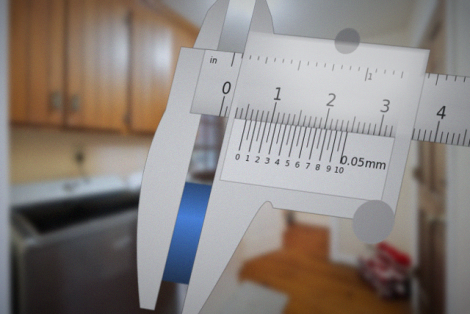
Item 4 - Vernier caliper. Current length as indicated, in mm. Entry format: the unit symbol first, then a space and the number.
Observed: mm 5.2
